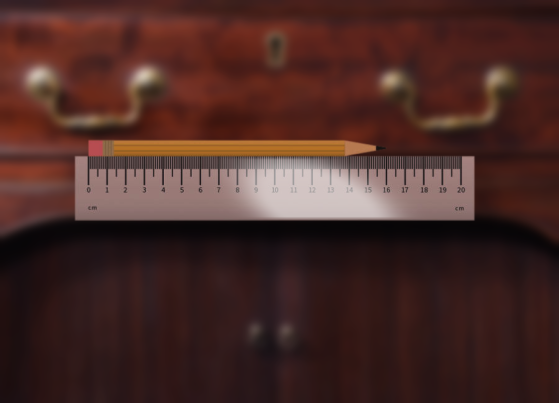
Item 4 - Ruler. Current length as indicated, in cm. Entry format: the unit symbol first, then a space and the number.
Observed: cm 16
